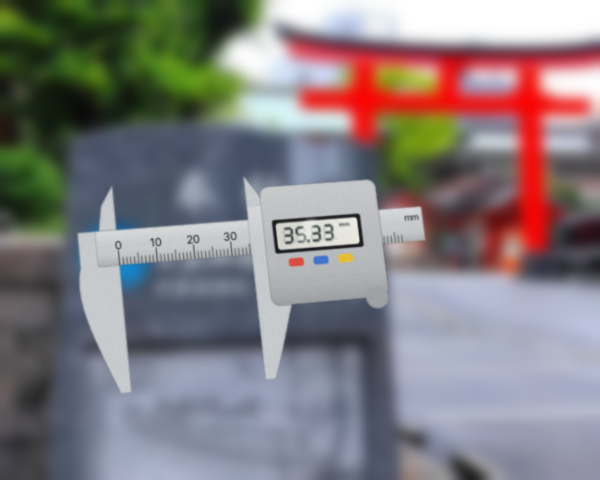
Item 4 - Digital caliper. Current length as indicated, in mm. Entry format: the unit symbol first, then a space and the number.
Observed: mm 35.33
